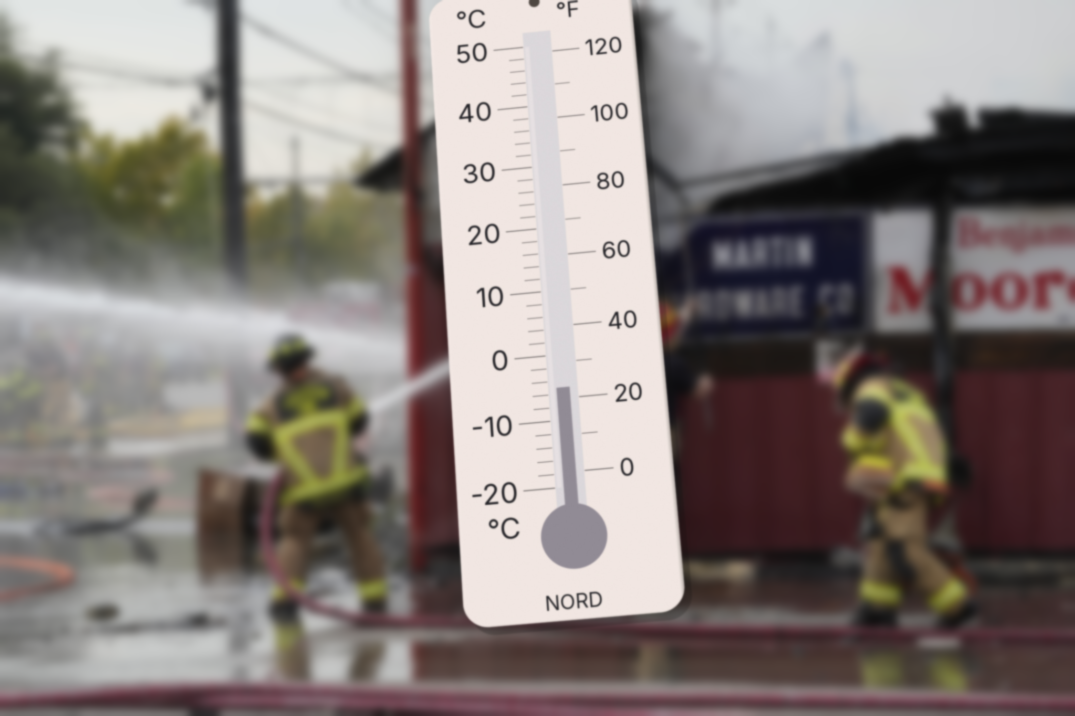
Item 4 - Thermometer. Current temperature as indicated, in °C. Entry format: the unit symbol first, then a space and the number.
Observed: °C -5
